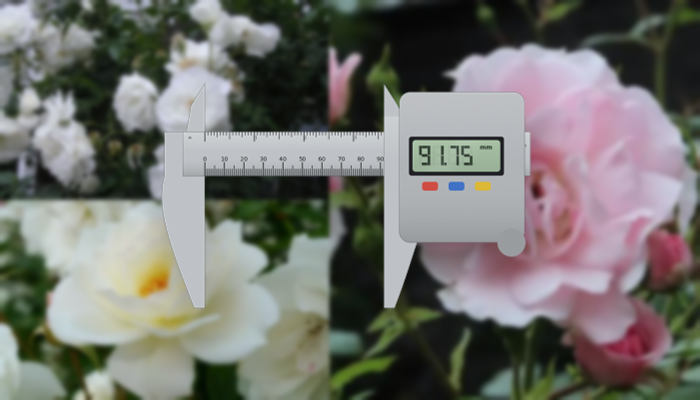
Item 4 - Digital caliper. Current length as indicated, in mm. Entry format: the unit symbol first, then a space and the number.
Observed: mm 91.75
